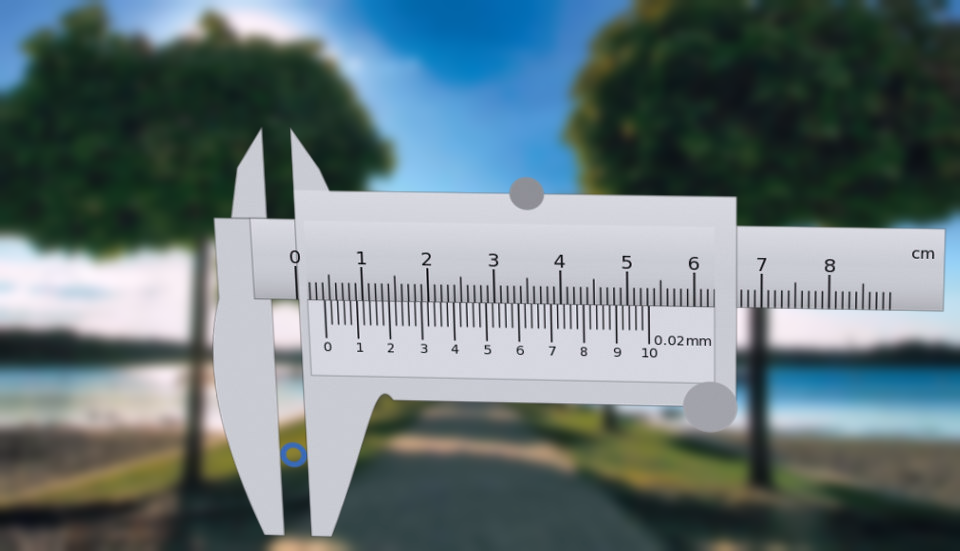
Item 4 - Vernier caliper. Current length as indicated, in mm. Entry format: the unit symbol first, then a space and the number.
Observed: mm 4.2
